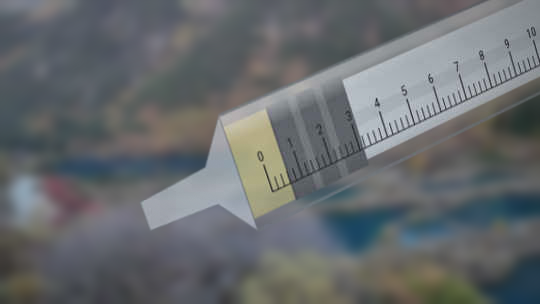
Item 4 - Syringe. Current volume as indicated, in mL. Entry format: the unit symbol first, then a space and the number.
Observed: mL 0.6
